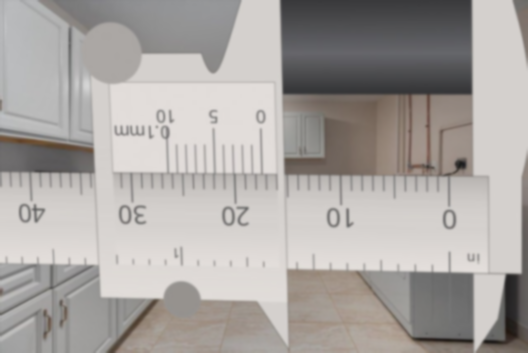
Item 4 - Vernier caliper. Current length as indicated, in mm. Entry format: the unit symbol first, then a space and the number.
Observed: mm 17.4
